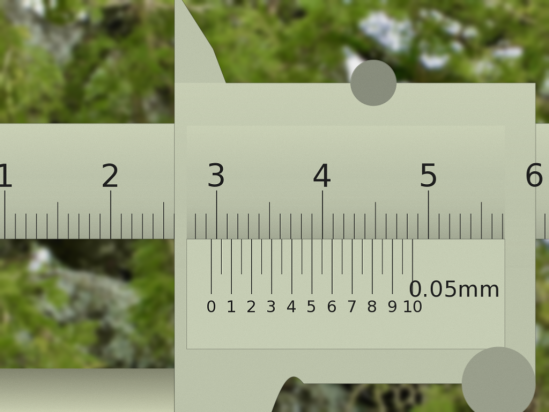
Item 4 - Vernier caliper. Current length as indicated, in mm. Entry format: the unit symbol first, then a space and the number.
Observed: mm 29.5
